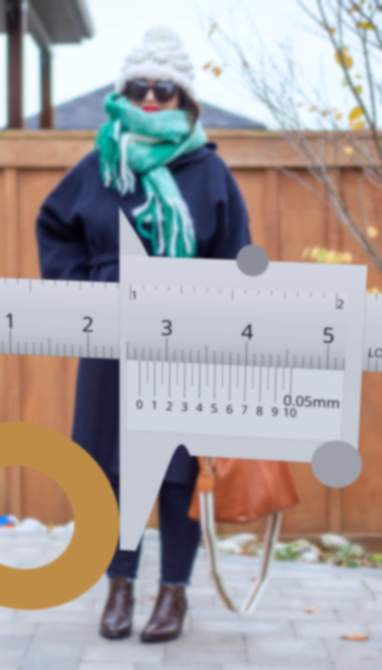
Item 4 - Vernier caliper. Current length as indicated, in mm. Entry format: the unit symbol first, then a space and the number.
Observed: mm 26.6
